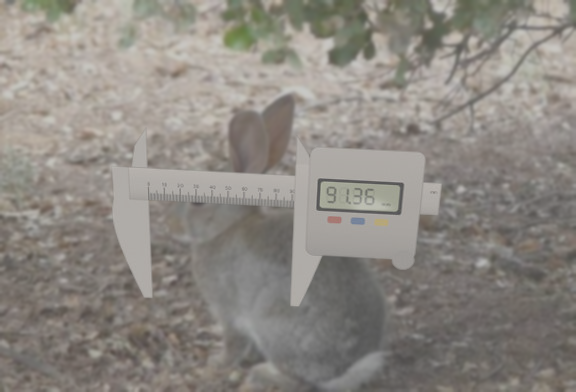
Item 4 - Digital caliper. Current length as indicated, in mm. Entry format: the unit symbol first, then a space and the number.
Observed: mm 91.36
